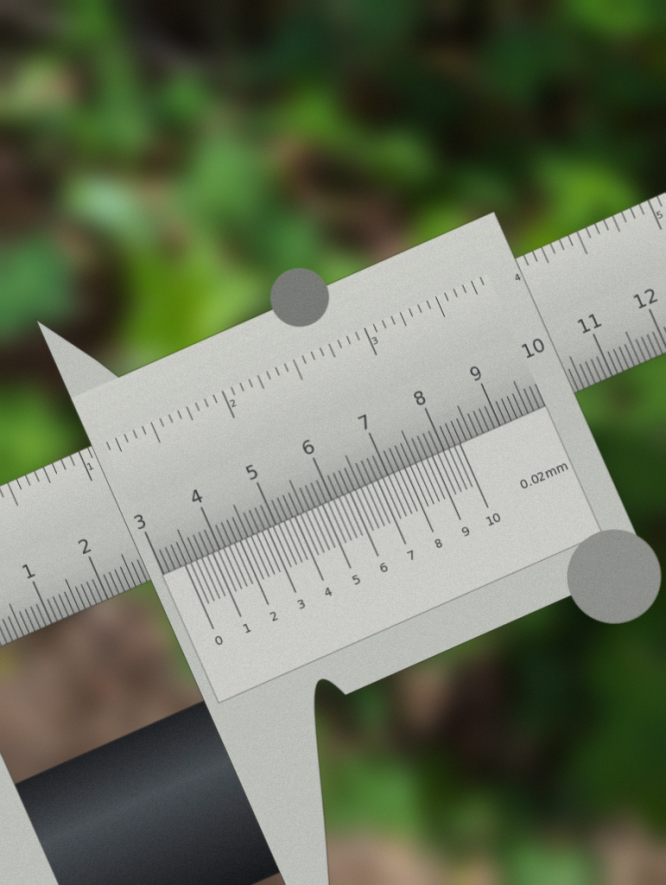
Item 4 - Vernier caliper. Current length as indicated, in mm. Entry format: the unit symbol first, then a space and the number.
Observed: mm 33.8
